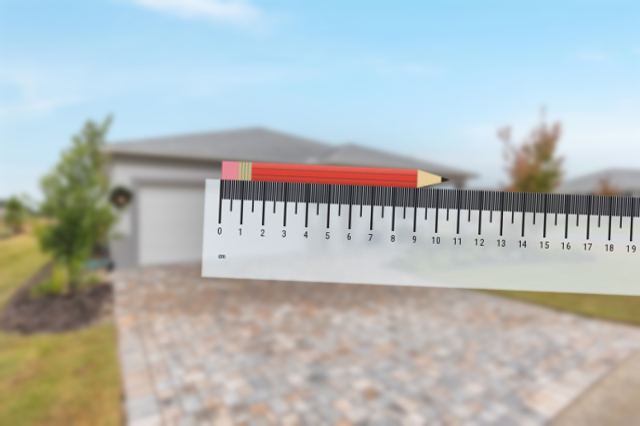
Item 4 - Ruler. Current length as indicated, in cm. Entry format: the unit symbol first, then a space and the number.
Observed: cm 10.5
